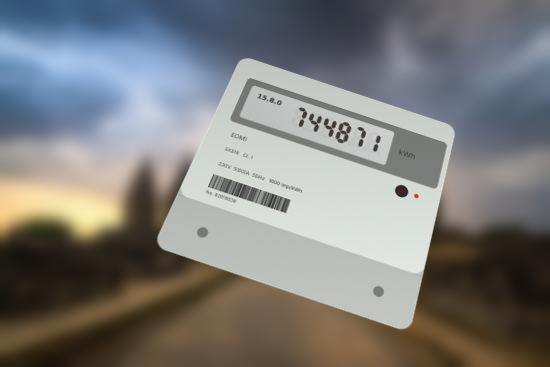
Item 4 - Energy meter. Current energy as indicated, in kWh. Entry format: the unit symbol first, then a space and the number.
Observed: kWh 744871
